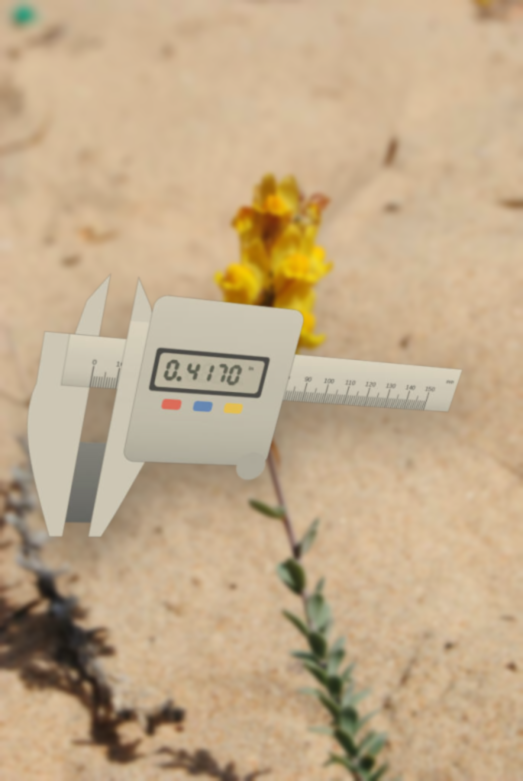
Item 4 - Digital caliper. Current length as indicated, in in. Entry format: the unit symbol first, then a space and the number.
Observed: in 0.4170
